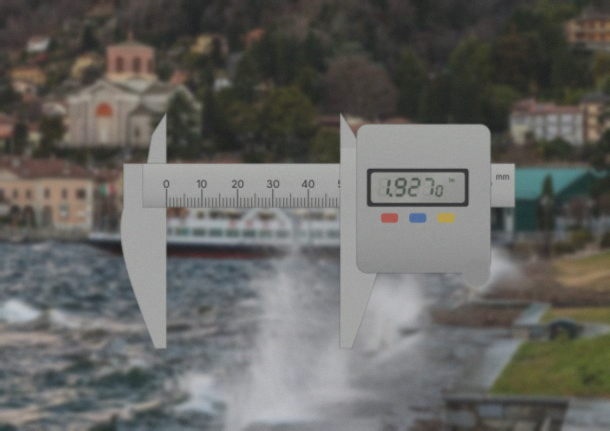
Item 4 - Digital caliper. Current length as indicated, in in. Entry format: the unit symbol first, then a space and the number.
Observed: in 1.9270
